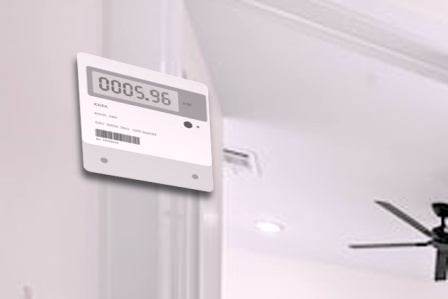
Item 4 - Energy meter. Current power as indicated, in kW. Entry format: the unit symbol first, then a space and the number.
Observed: kW 5.96
